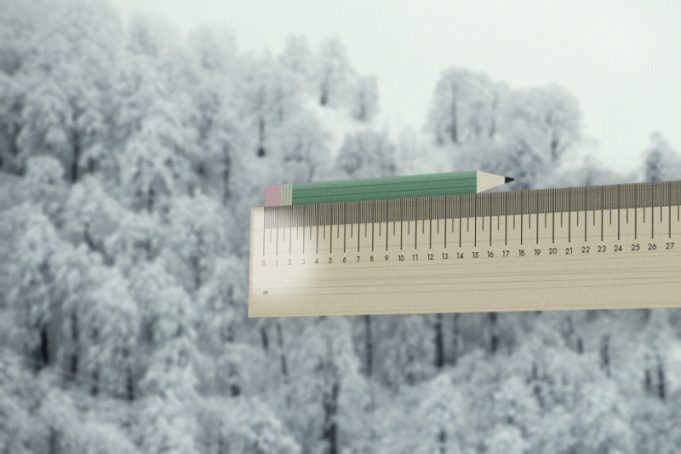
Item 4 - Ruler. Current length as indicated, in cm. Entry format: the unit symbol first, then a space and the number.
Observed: cm 17.5
